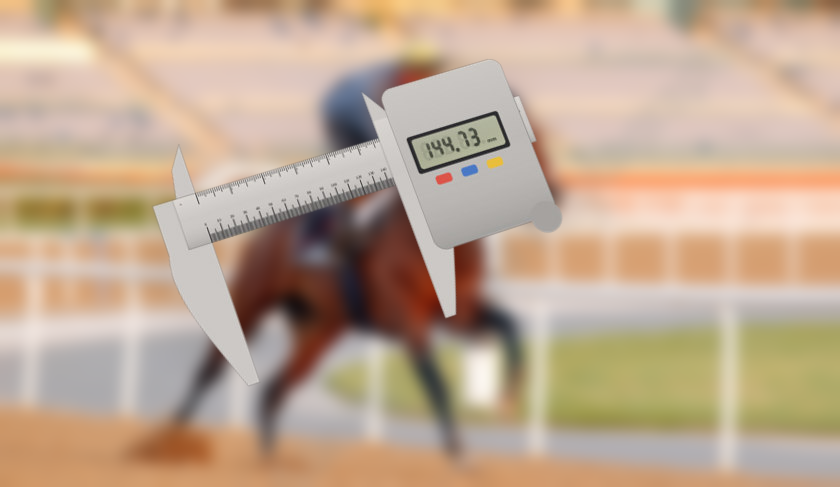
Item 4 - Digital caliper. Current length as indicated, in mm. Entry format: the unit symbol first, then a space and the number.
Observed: mm 144.73
